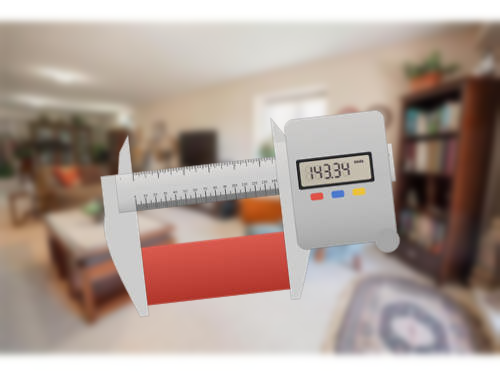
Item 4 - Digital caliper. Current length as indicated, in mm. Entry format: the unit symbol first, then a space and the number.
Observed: mm 143.34
